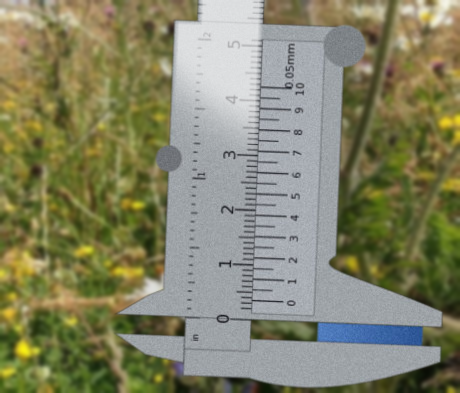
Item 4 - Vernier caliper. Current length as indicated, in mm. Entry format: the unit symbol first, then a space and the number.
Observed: mm 3.5
